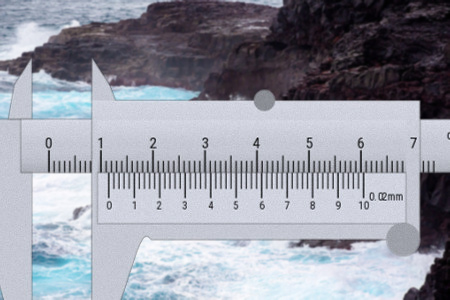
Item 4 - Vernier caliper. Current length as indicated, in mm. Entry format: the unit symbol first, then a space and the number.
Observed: mm 11.5
